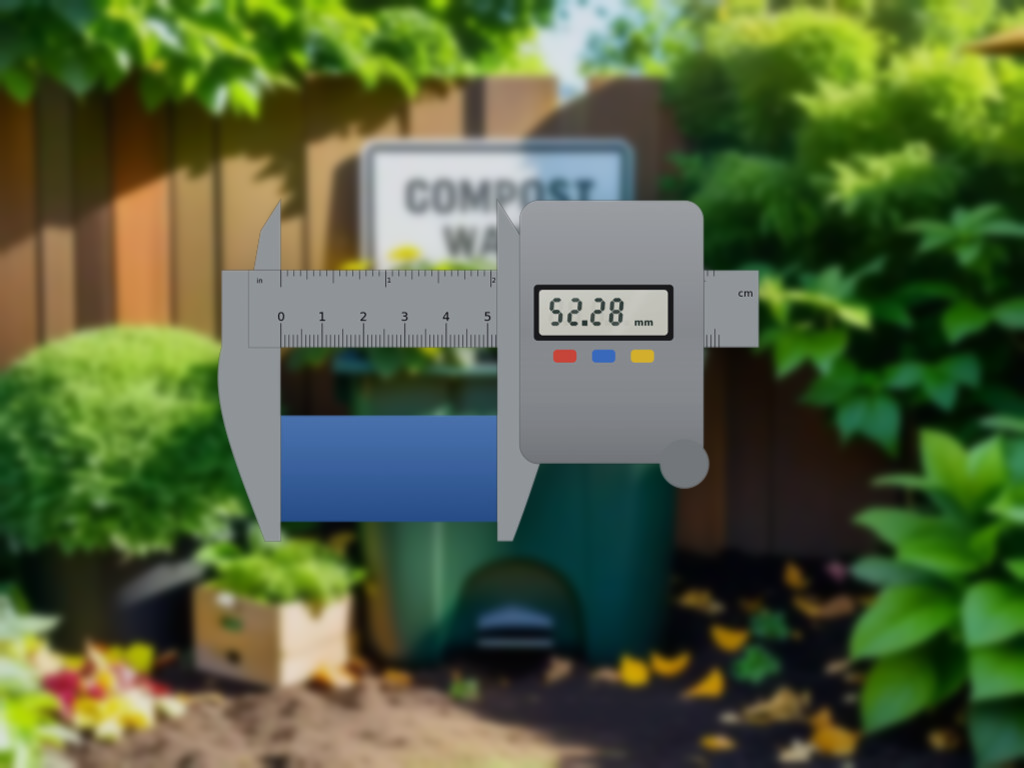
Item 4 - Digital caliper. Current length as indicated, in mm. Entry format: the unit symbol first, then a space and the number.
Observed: mm 52.28
